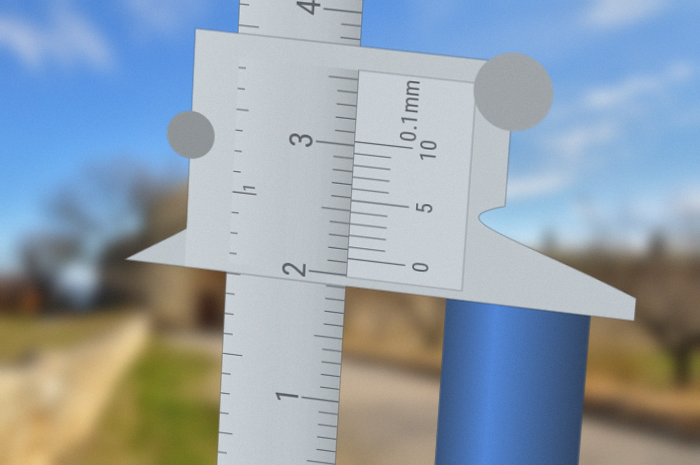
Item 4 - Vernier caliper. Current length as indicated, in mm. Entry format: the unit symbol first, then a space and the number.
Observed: mm 21.3
